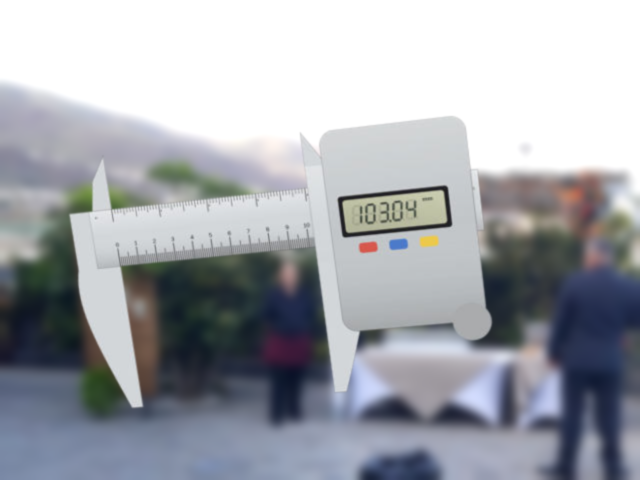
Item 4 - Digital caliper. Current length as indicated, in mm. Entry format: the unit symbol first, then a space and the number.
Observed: mm 103.04
